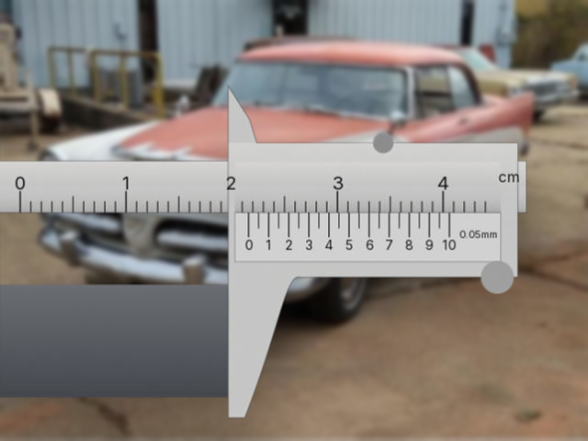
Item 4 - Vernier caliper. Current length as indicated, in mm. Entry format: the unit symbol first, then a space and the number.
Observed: mm 21.6
